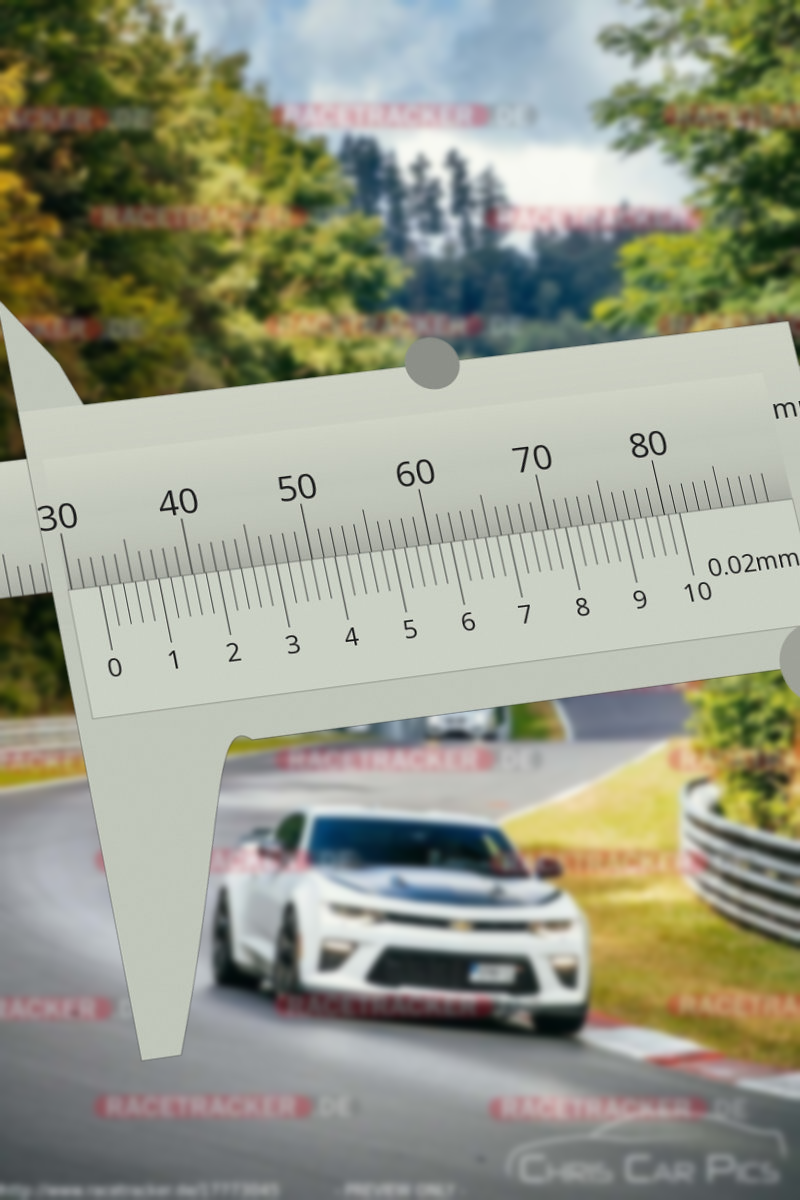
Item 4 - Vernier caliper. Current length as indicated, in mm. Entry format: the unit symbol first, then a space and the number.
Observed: mm 32.3
